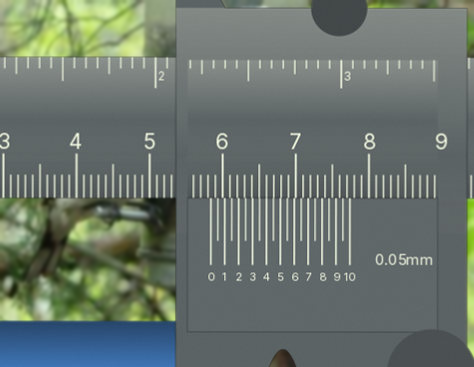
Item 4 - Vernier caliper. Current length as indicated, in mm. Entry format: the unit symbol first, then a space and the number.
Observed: mm 58.4
